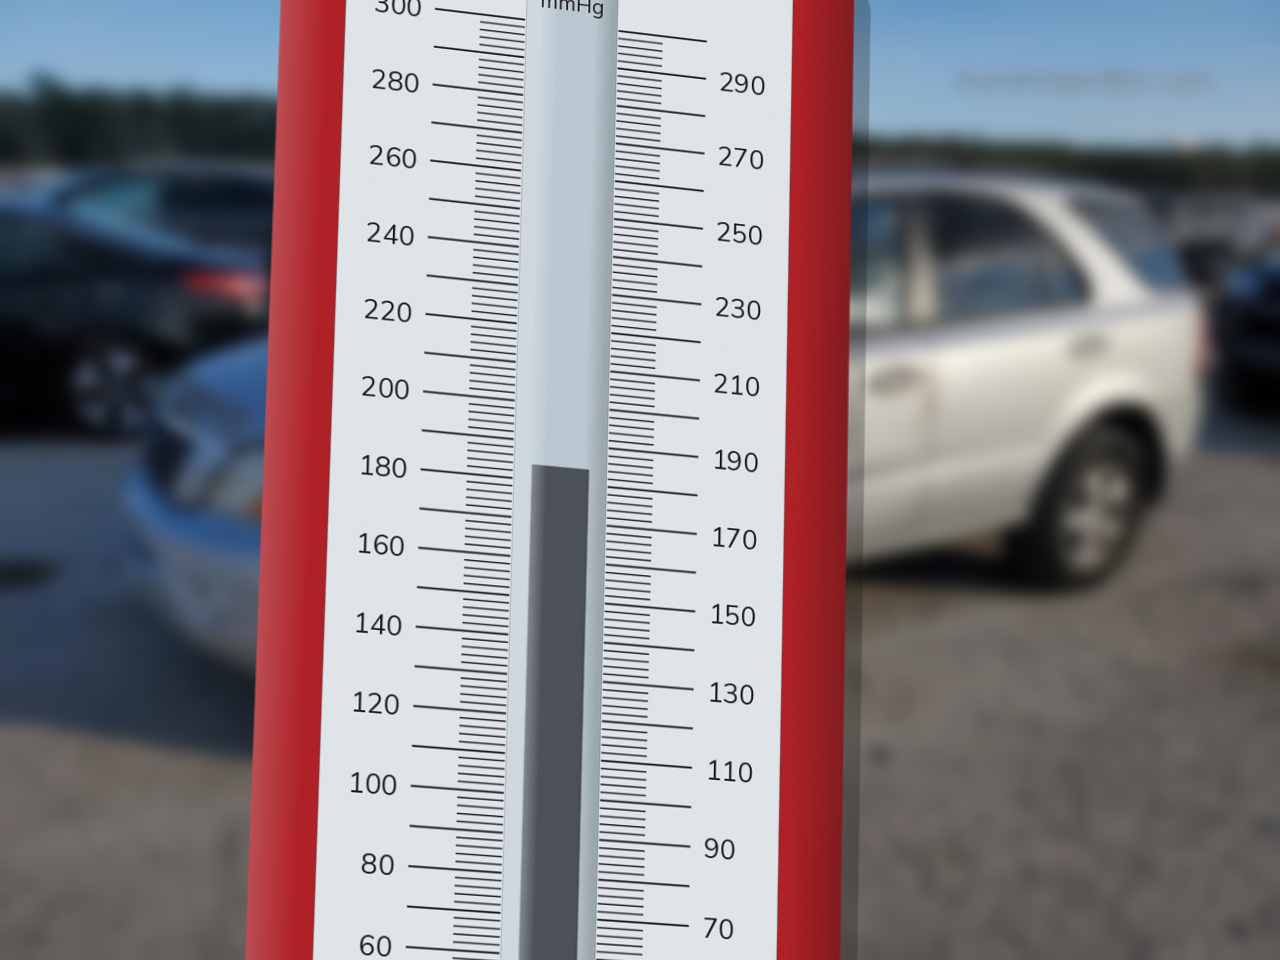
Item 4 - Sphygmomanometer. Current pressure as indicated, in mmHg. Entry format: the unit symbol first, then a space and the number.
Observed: mmHg 184
